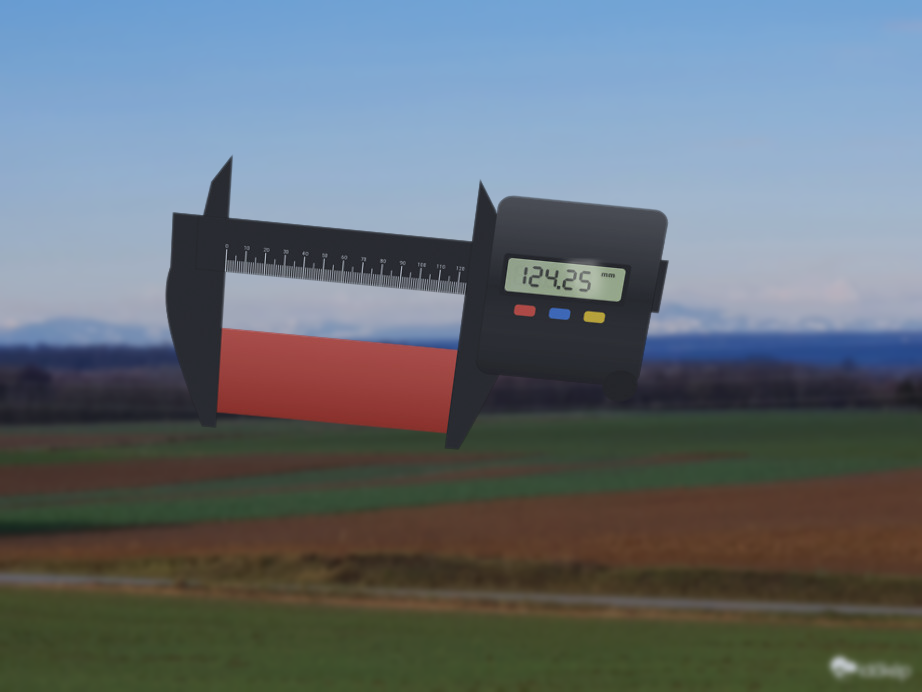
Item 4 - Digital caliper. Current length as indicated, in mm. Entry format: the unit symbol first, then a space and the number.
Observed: mm 124.25
